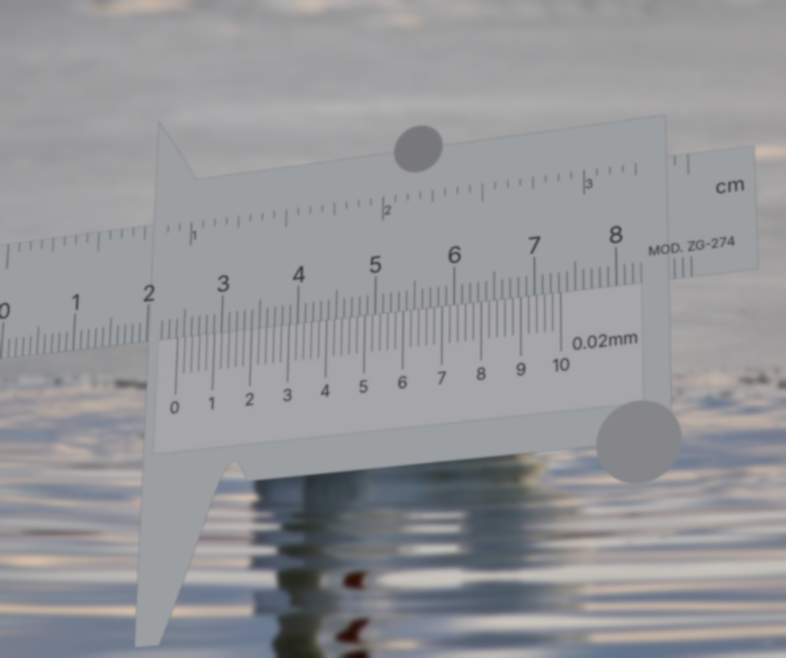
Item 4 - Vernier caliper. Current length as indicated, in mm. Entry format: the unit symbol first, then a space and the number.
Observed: mm 24.2
